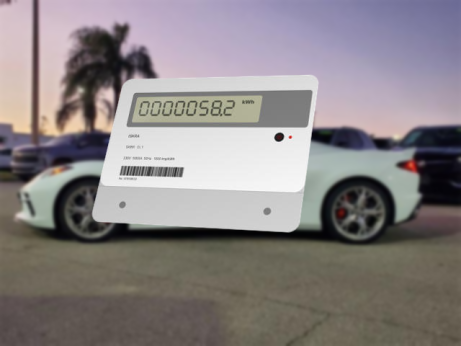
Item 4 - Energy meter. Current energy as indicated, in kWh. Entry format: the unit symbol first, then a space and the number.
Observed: kWh 58.2
